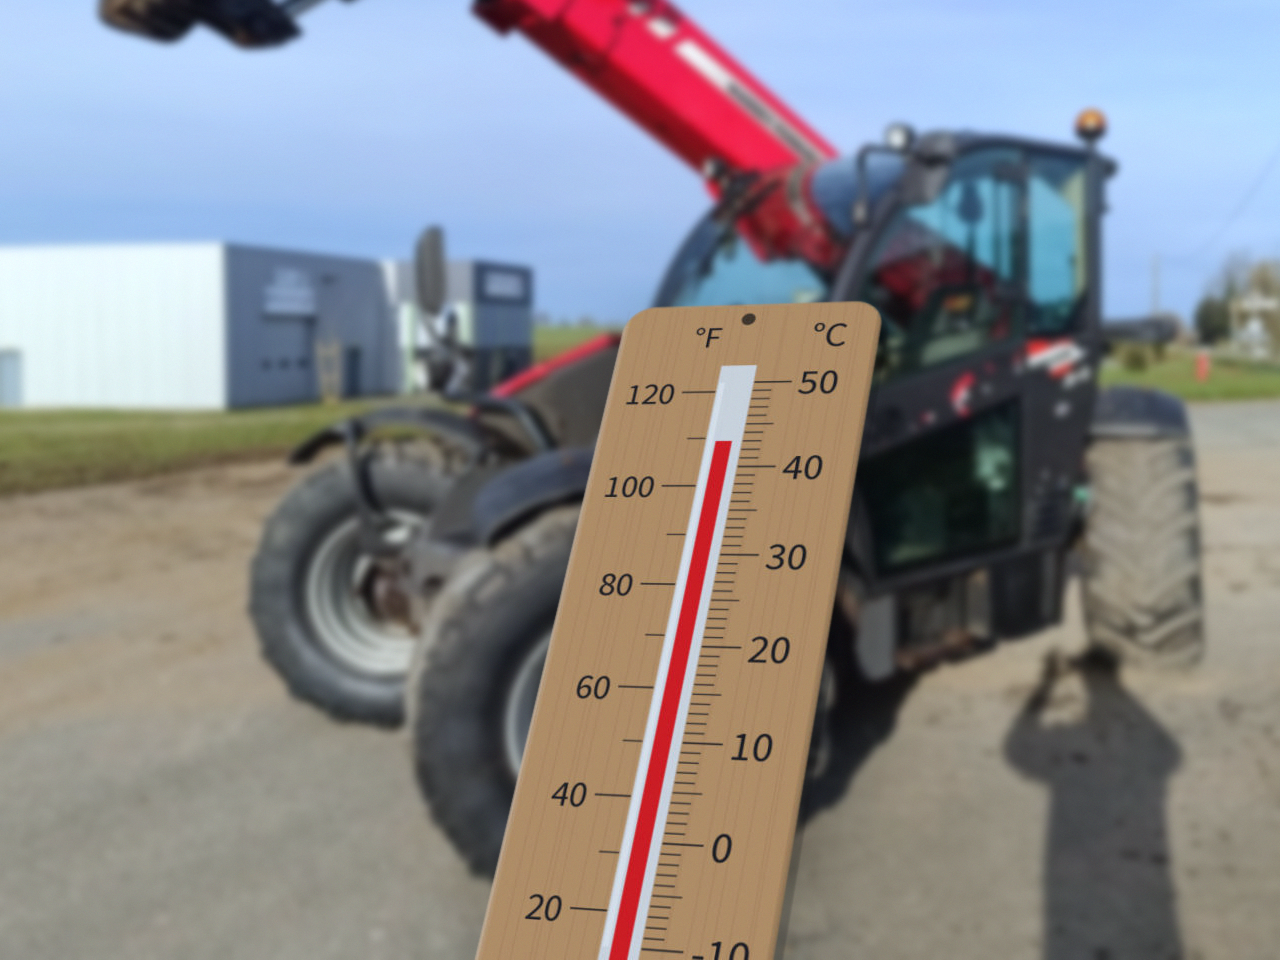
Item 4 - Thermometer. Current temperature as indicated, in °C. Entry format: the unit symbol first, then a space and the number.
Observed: °C 43
